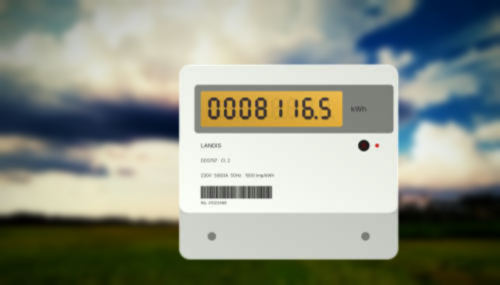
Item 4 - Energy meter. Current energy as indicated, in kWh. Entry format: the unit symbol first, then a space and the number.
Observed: kWh 8116.5
